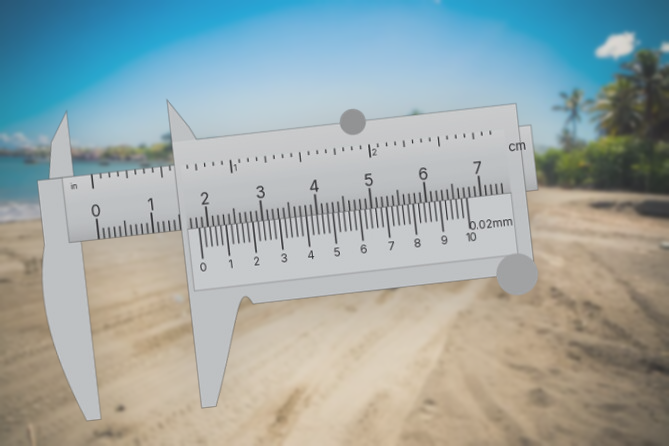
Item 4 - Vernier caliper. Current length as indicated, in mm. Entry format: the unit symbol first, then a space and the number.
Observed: mm 18.4
